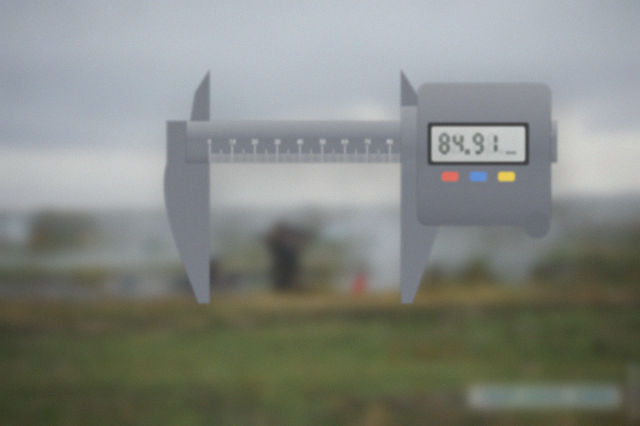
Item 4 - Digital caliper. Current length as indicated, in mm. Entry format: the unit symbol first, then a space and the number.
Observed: mm 84.91
